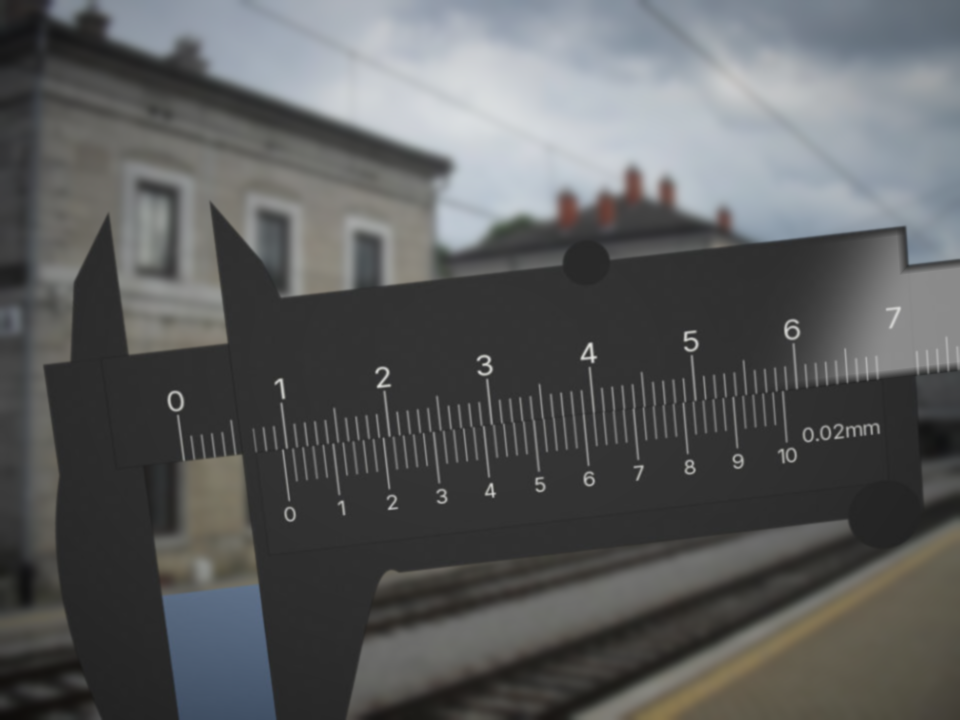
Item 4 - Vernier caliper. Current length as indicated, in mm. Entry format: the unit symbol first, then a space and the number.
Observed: mm 9.6
